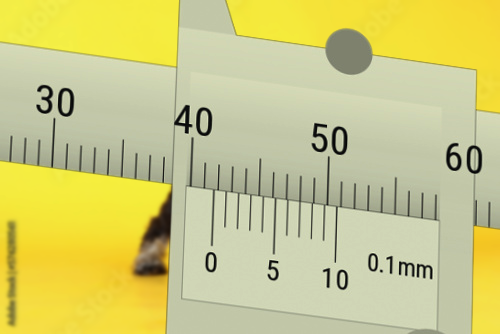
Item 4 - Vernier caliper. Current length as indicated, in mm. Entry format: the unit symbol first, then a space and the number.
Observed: mm 41.7
